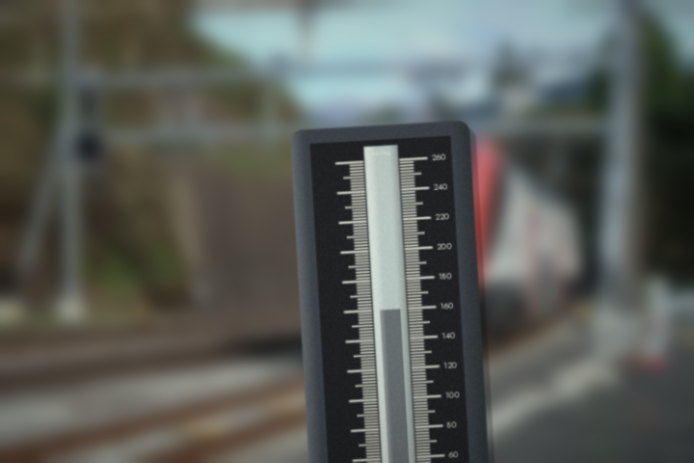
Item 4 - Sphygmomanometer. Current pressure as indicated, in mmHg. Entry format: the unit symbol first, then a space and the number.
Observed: mmHg 160
